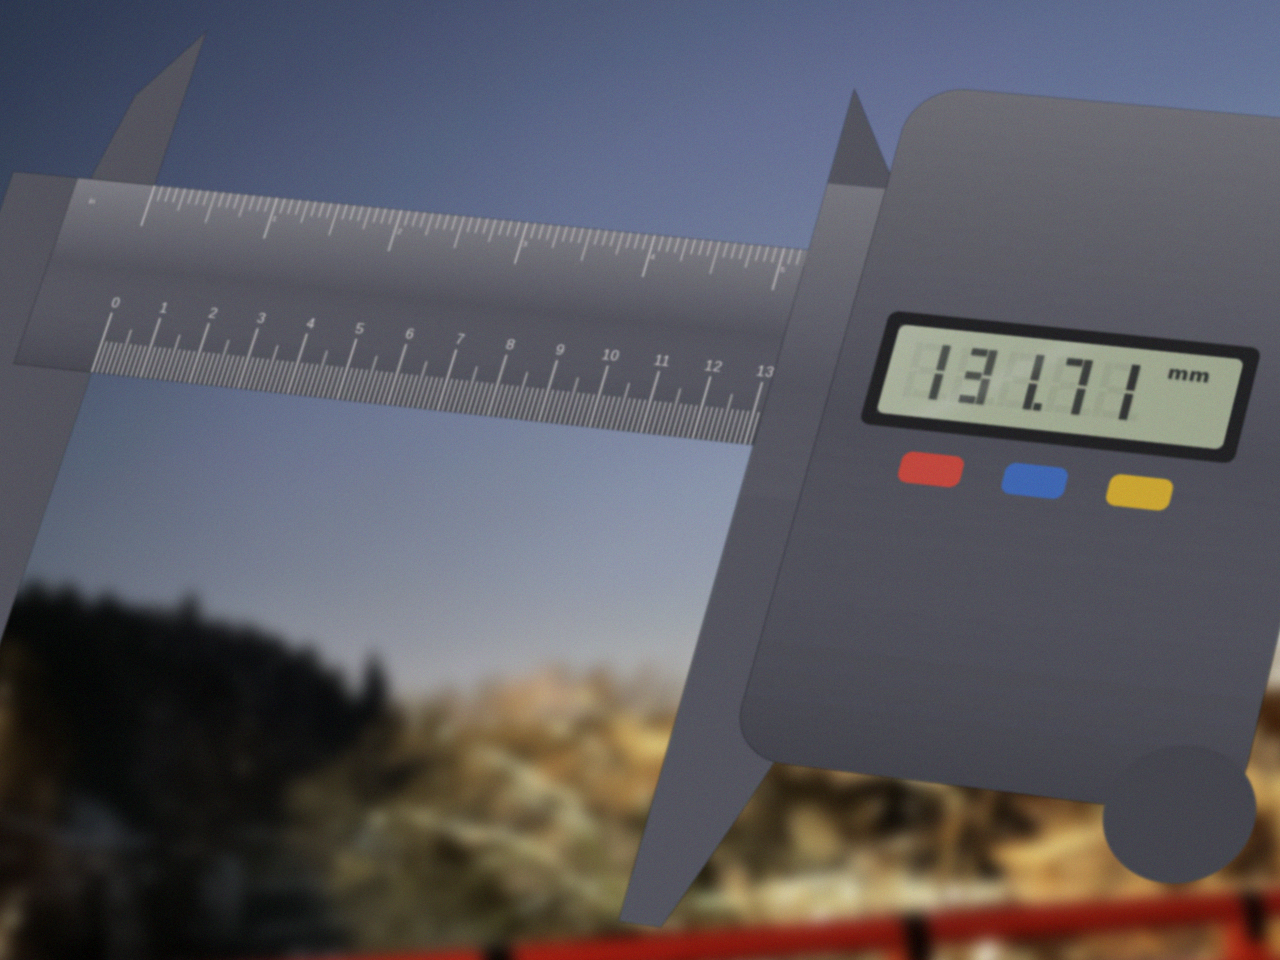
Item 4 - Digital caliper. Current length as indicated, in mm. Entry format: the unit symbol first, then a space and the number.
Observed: mm 131.71
